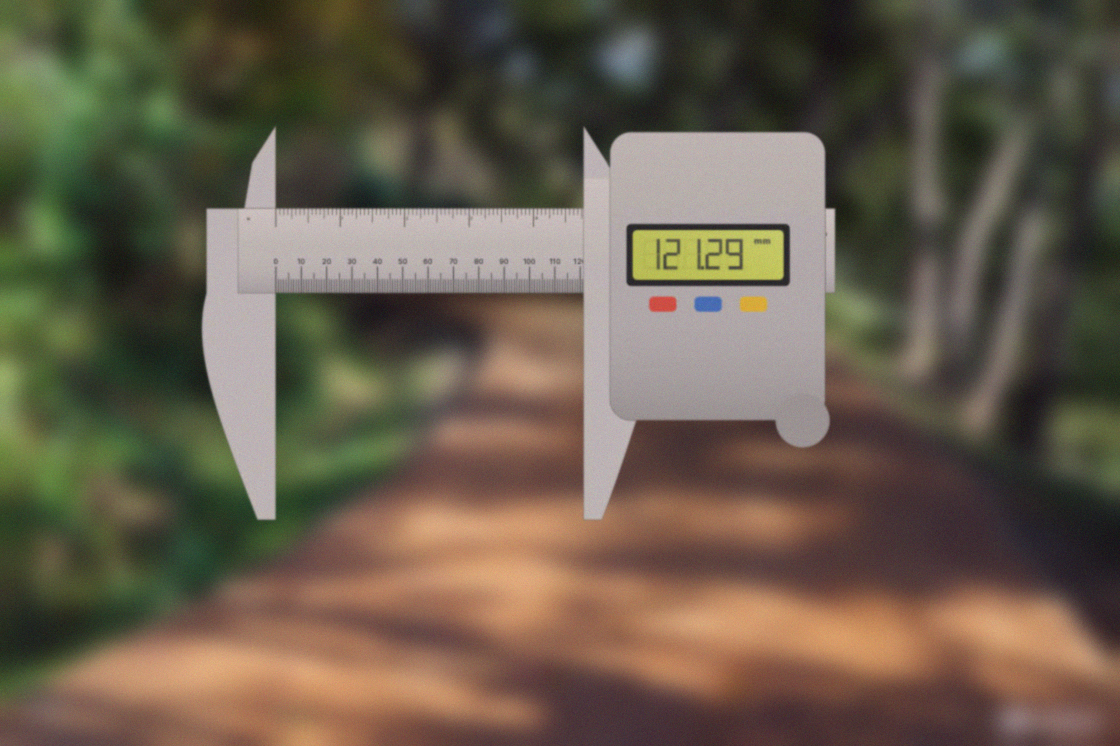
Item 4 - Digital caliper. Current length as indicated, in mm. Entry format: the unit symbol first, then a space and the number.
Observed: mm 121.29
